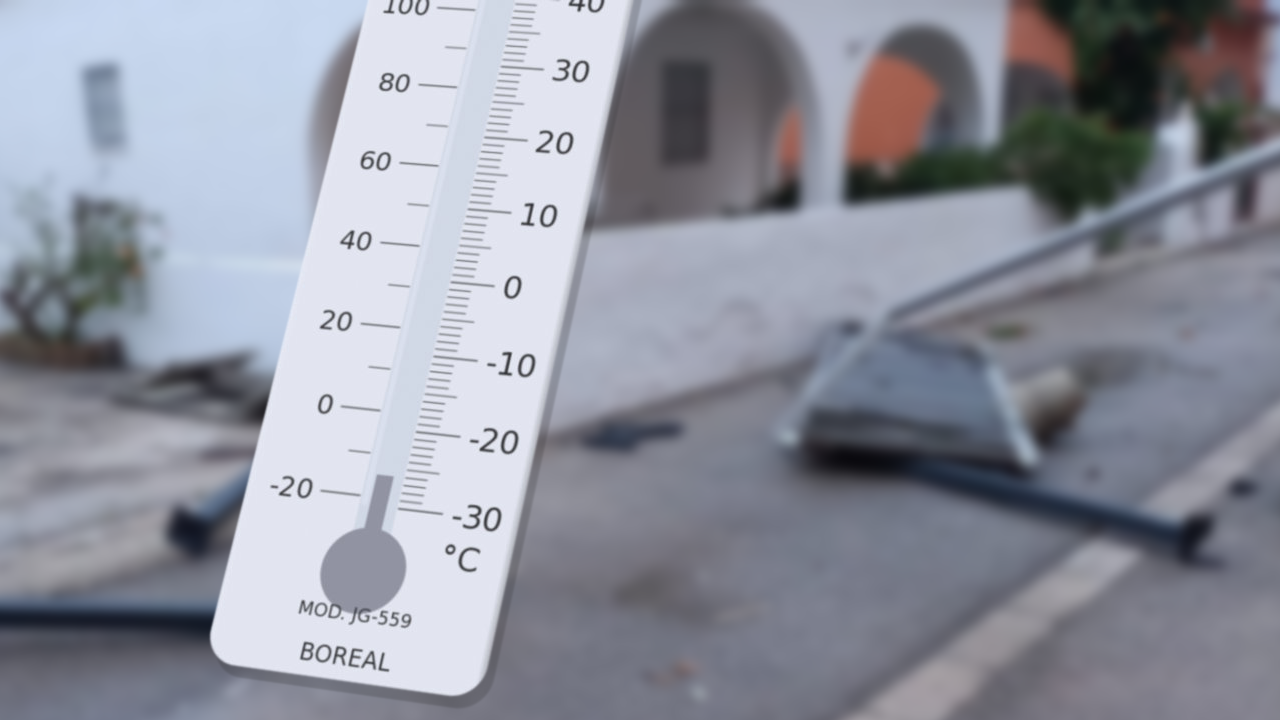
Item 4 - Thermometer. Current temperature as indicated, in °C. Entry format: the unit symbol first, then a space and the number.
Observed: °C -26
